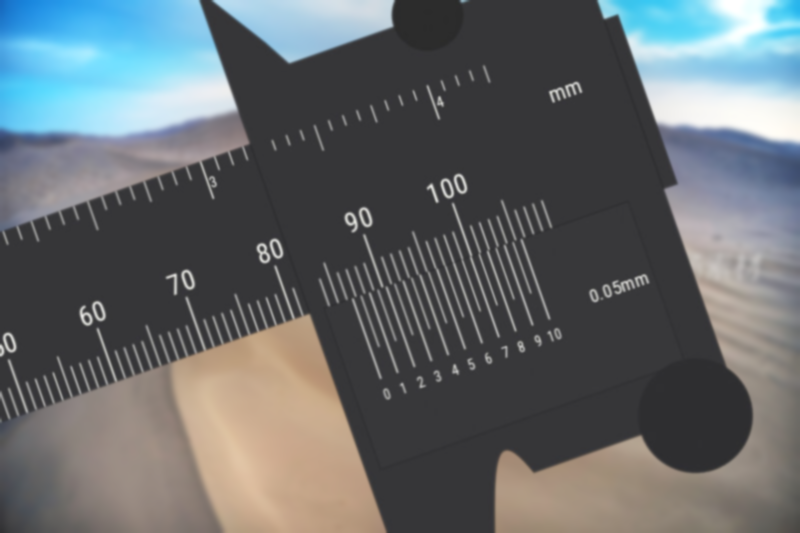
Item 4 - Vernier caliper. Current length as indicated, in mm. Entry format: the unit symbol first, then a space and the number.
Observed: mm 86.6
